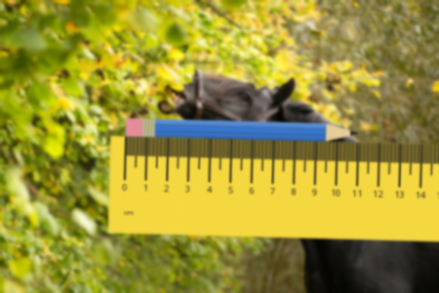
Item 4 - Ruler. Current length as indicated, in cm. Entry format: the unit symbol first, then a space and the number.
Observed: cm 11
